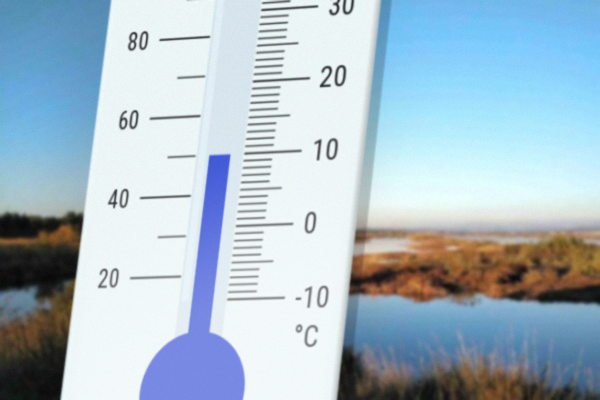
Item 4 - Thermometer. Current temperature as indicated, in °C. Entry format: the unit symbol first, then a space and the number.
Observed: °C 10
